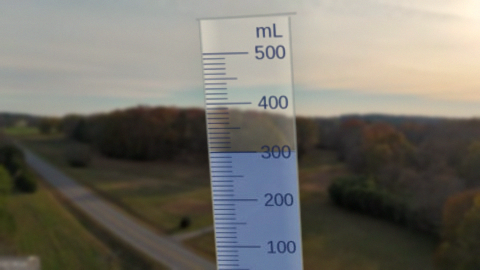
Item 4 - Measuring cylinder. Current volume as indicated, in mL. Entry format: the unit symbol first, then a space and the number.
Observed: mL 300
